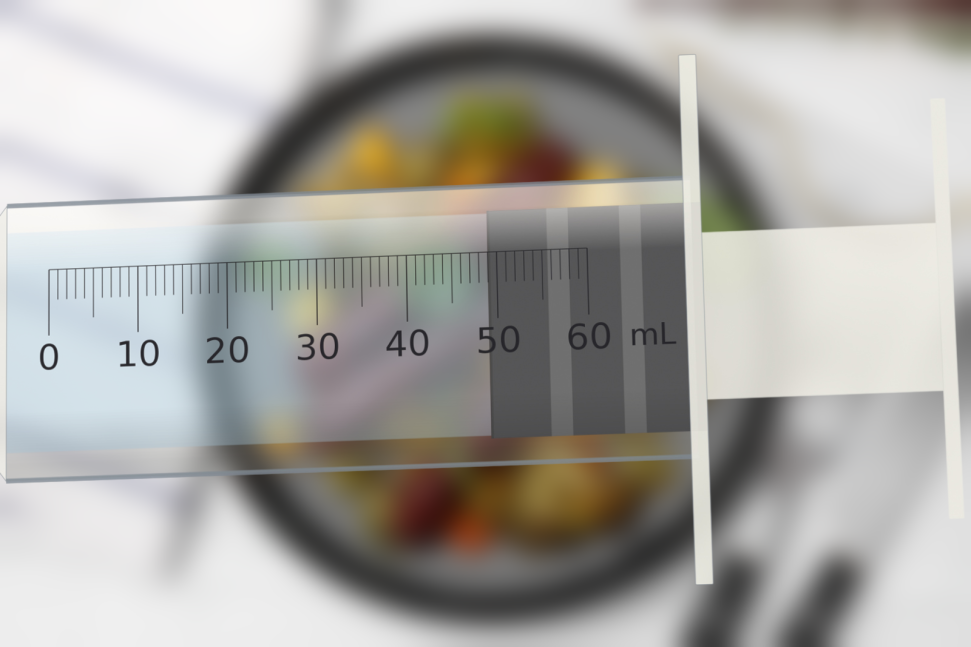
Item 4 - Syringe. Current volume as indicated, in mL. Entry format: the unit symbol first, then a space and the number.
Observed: mL 49
